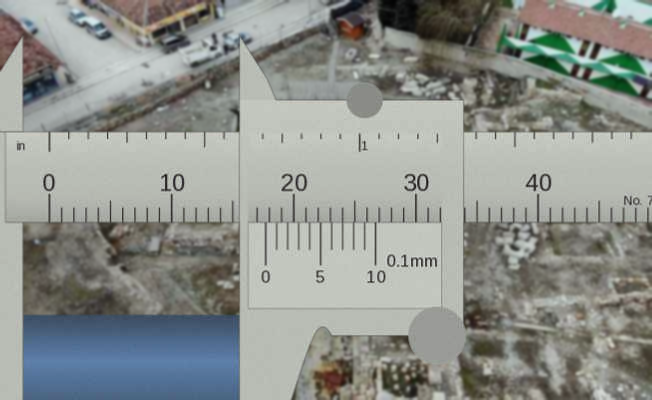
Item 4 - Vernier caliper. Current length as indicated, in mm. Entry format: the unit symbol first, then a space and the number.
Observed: mm 17.7
